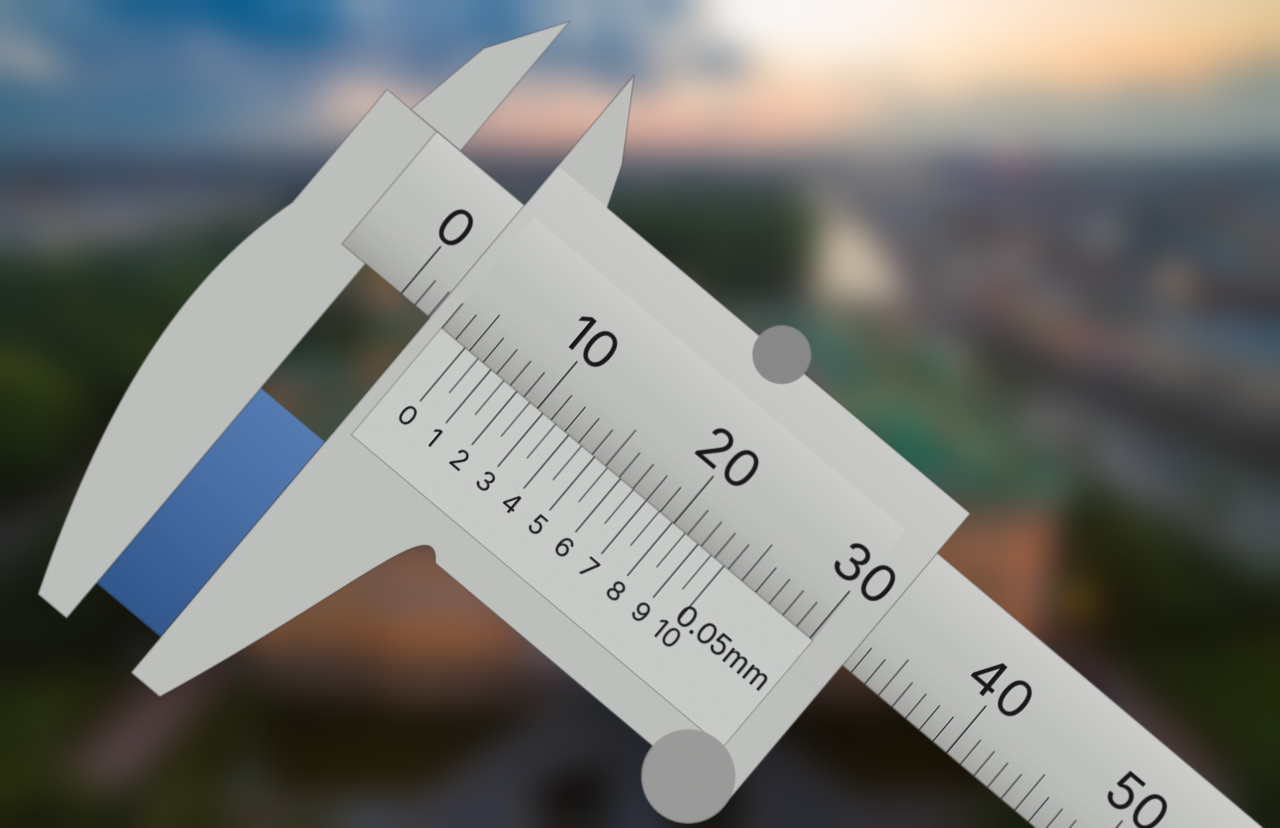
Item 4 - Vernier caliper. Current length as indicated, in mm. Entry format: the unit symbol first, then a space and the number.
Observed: mm 4.7
